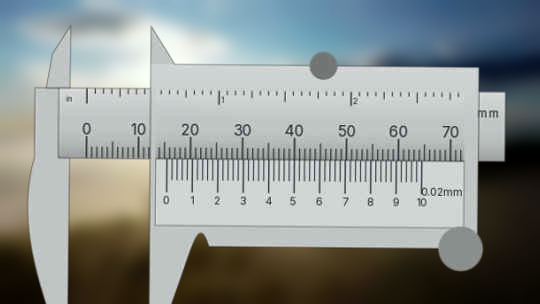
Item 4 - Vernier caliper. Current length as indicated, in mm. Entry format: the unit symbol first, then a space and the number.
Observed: mm 15.5
